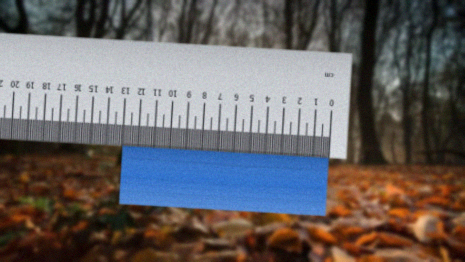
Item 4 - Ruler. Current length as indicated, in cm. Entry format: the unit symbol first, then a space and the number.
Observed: cm 13
